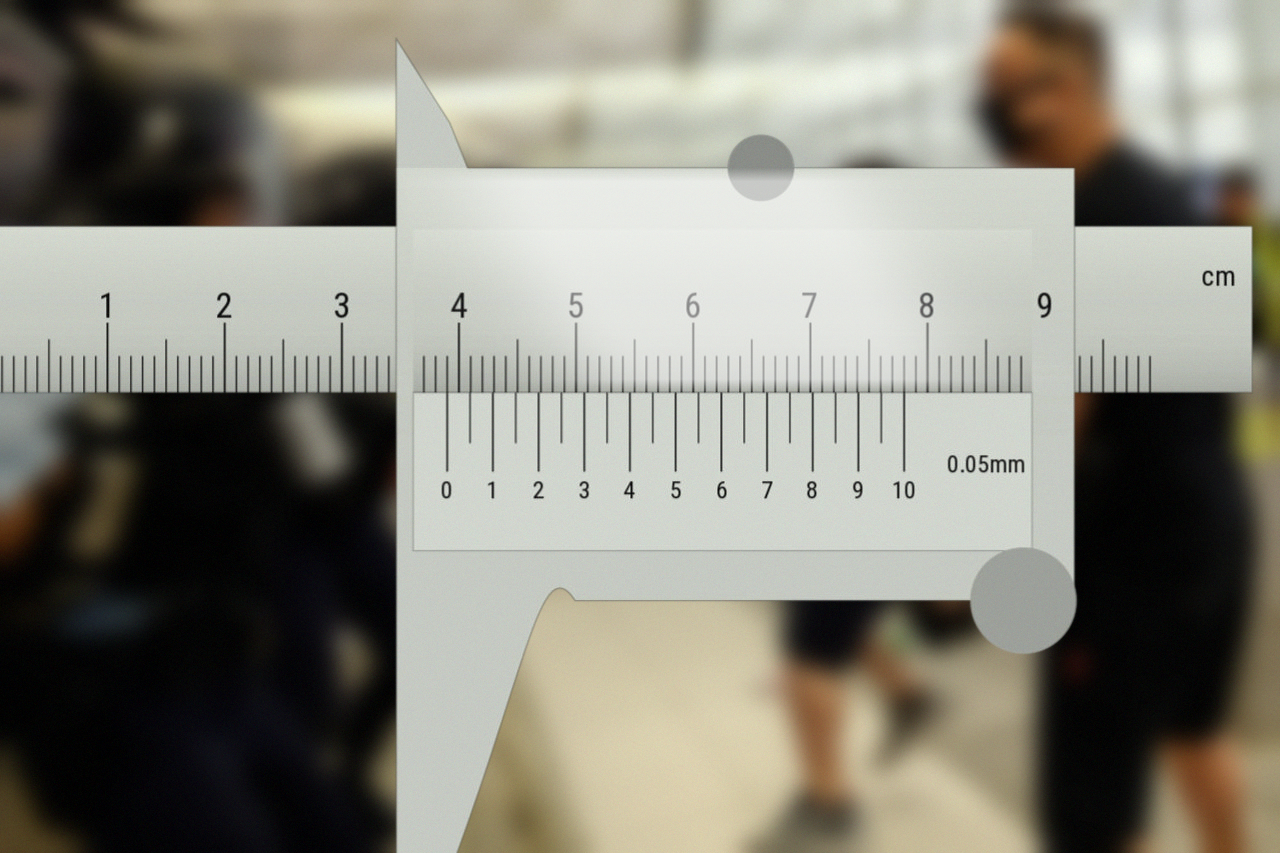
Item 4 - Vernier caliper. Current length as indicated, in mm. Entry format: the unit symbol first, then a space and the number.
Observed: mm 39.0
